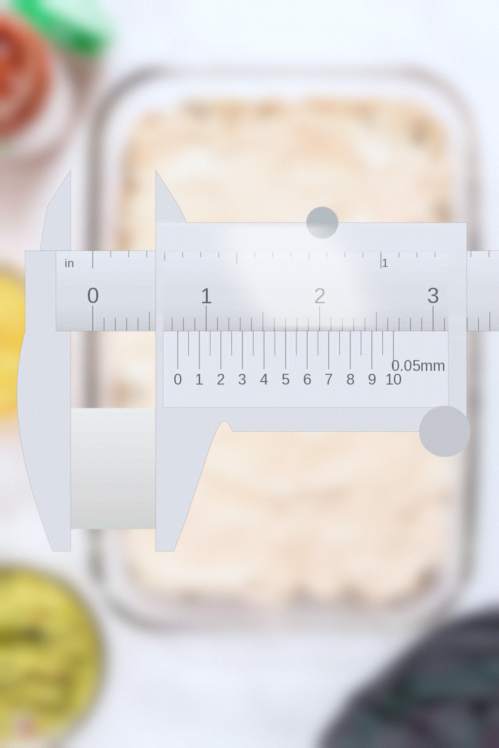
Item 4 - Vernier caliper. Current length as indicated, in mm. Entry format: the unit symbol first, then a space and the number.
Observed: mm 7.5
